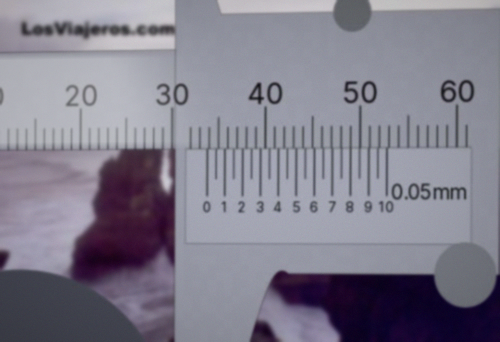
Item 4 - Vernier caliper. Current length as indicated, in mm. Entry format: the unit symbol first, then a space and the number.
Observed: mm 33.8
